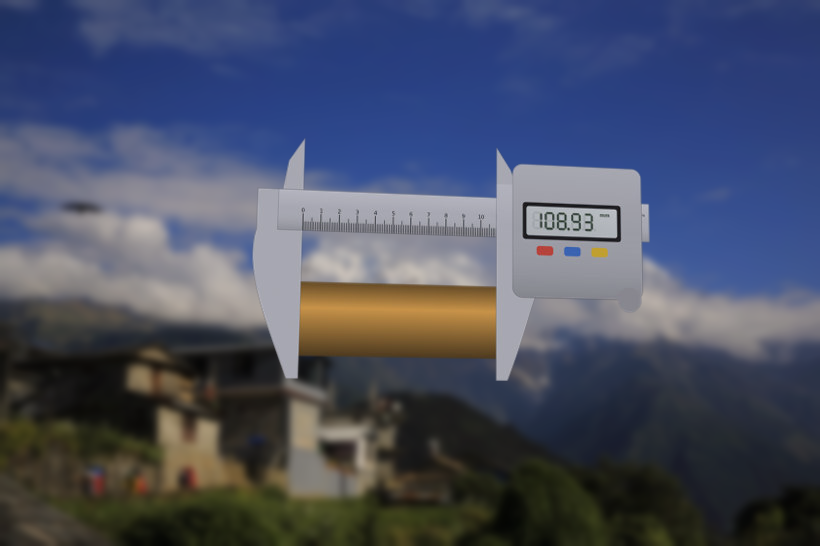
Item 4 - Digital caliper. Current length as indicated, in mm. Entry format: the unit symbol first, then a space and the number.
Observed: mm 108.93
